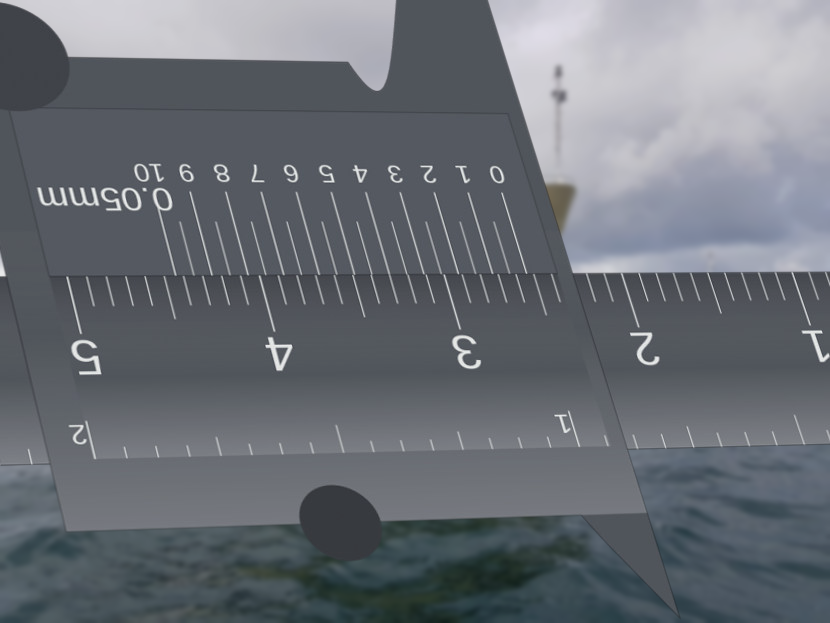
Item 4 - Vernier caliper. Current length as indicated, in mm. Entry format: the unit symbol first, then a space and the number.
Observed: mm 25.4
